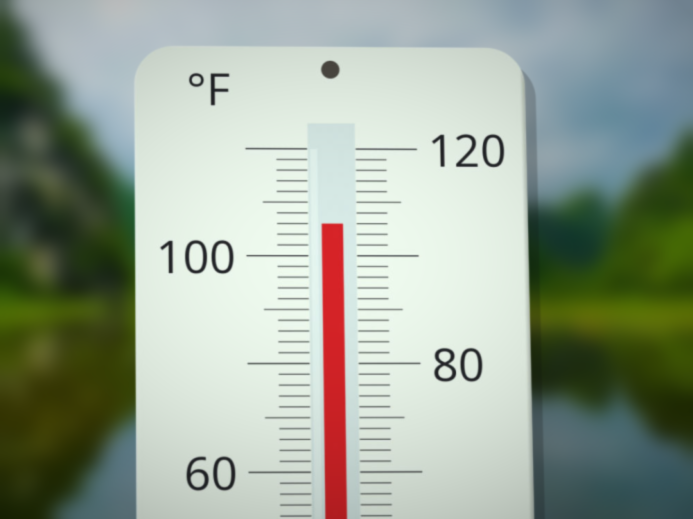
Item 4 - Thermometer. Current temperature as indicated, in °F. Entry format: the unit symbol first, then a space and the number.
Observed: °F 106
